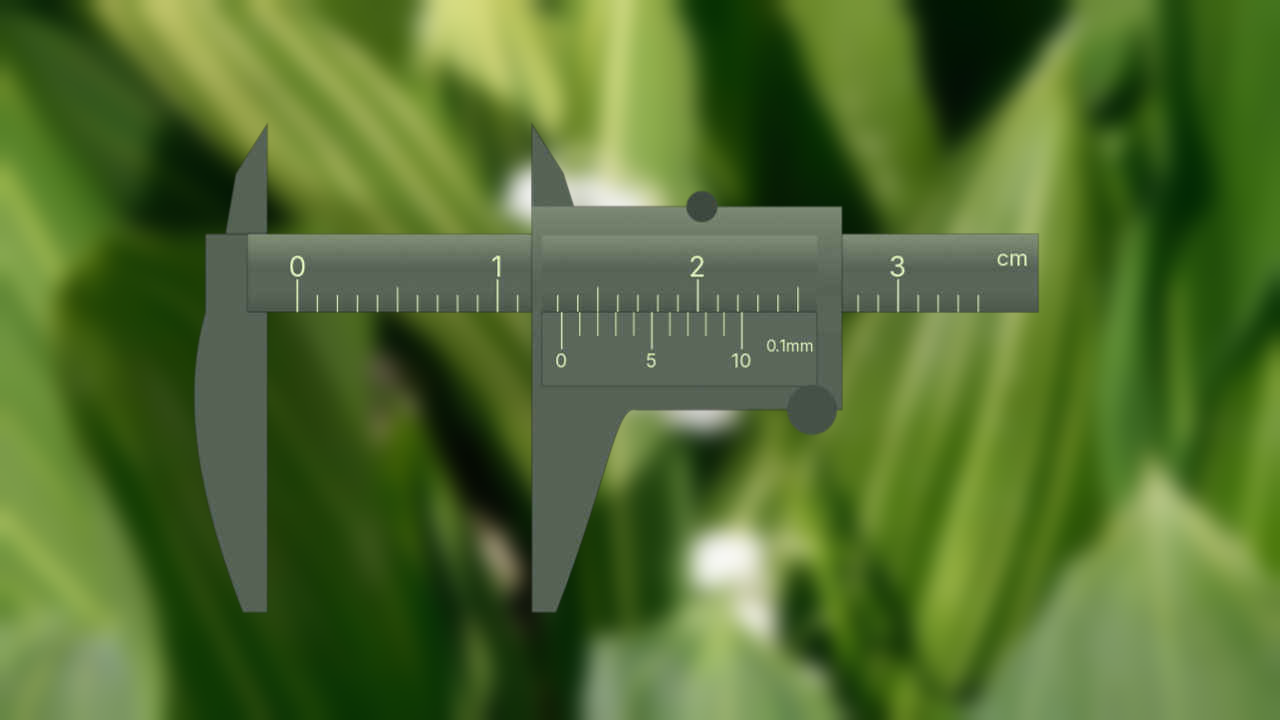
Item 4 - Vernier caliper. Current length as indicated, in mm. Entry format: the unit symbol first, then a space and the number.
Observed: mm 13.2
